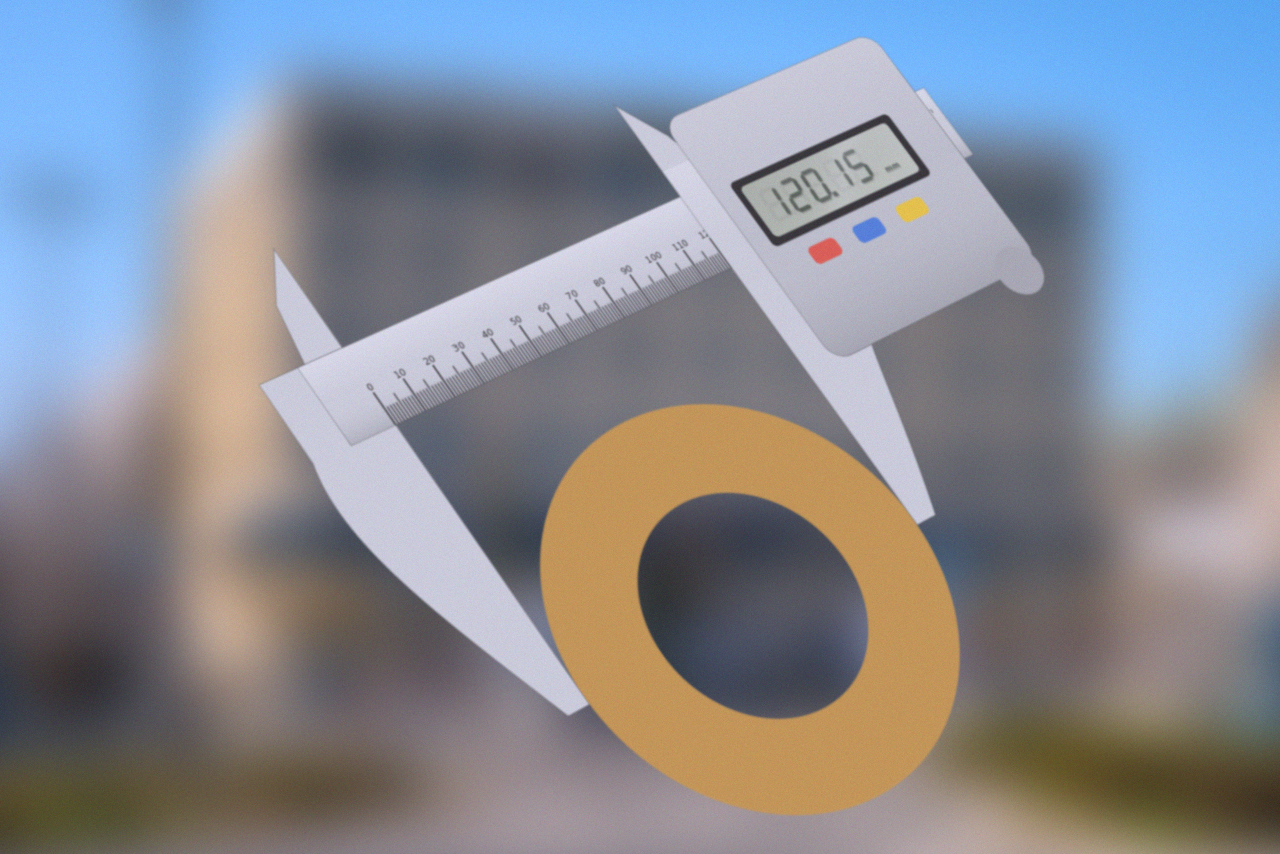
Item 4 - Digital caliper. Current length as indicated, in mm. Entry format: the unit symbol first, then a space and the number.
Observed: mm 120.15
